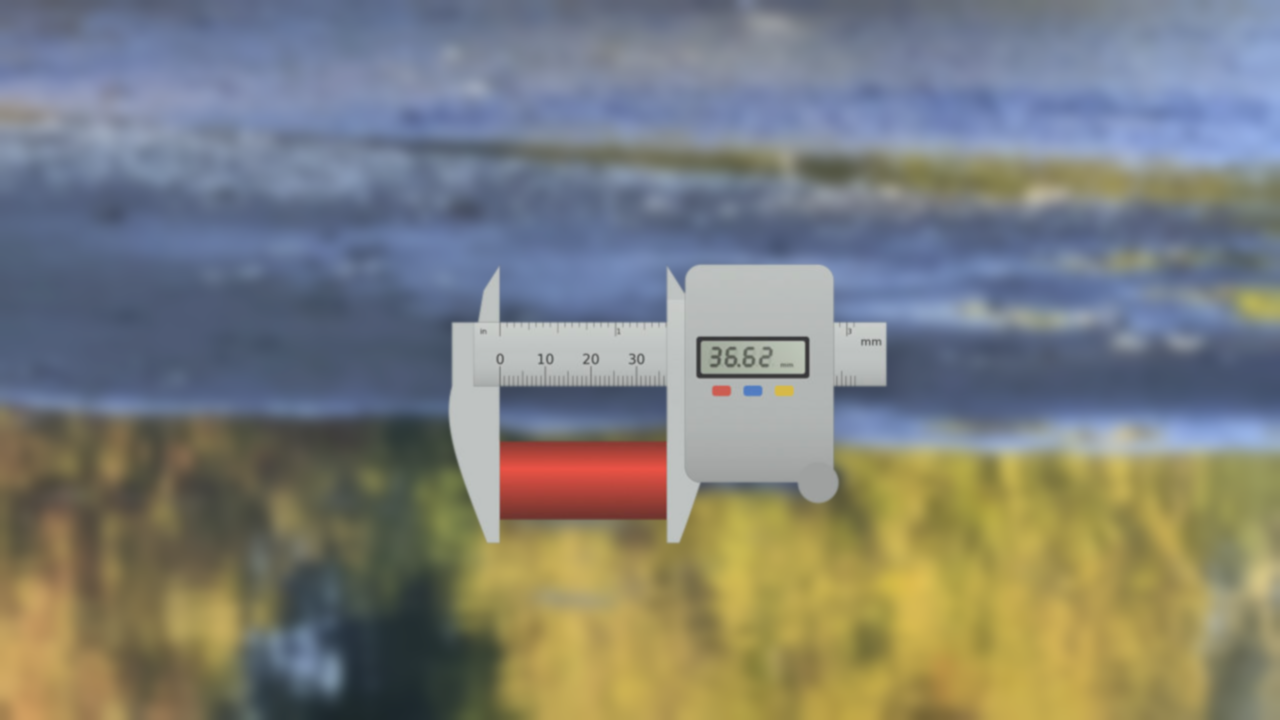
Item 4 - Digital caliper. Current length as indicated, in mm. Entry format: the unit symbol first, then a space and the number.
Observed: mm 36.62
